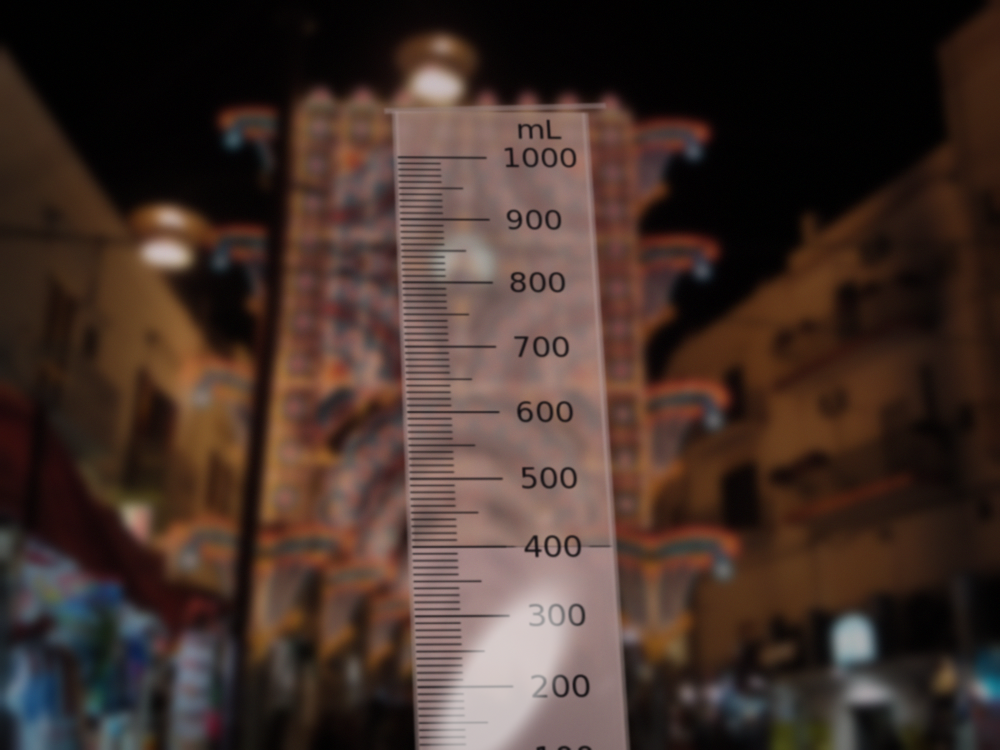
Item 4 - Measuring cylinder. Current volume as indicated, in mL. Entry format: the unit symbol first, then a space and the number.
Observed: mL 400
